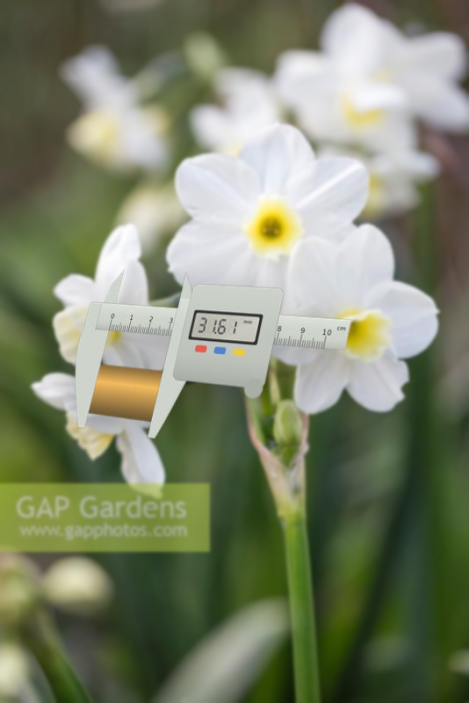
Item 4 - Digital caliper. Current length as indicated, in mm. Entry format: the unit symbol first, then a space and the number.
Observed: mm 31.61
